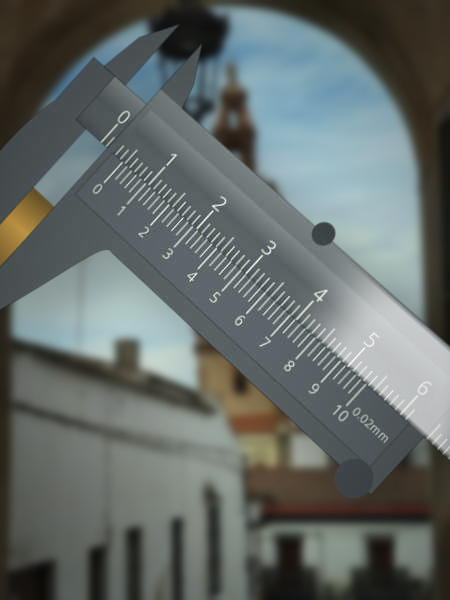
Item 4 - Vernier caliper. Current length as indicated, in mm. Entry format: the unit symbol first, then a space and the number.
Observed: mm 4.6
